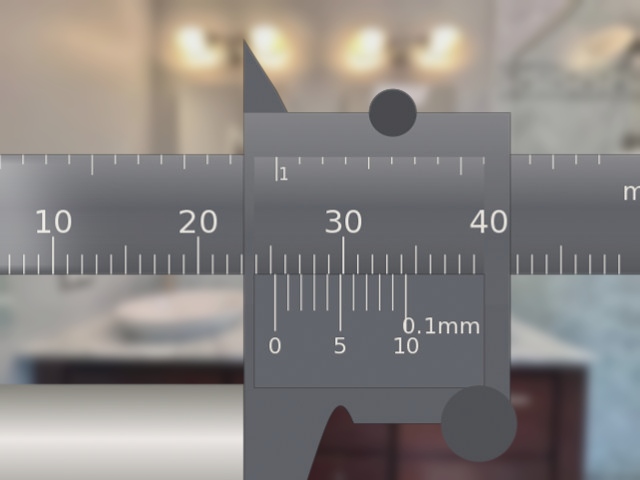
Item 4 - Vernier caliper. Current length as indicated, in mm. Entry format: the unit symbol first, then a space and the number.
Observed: mm 25.3
